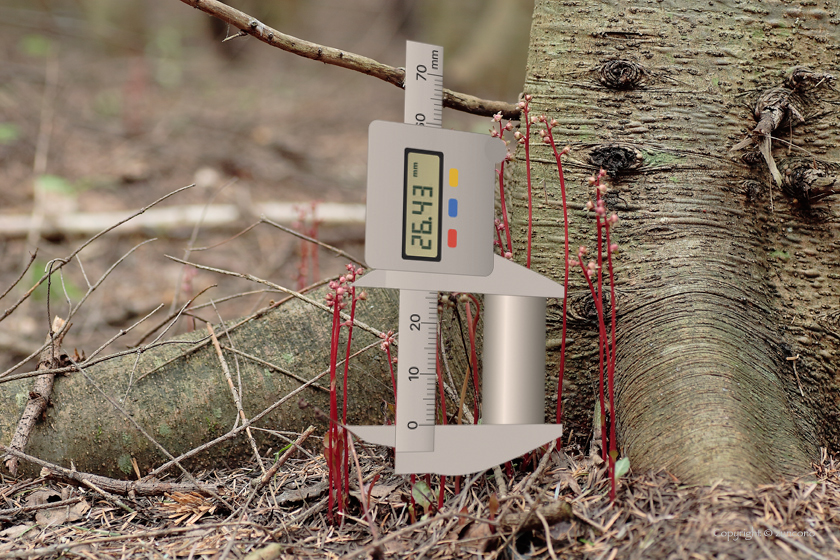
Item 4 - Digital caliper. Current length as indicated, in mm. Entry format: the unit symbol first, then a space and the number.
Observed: mm 26.43
